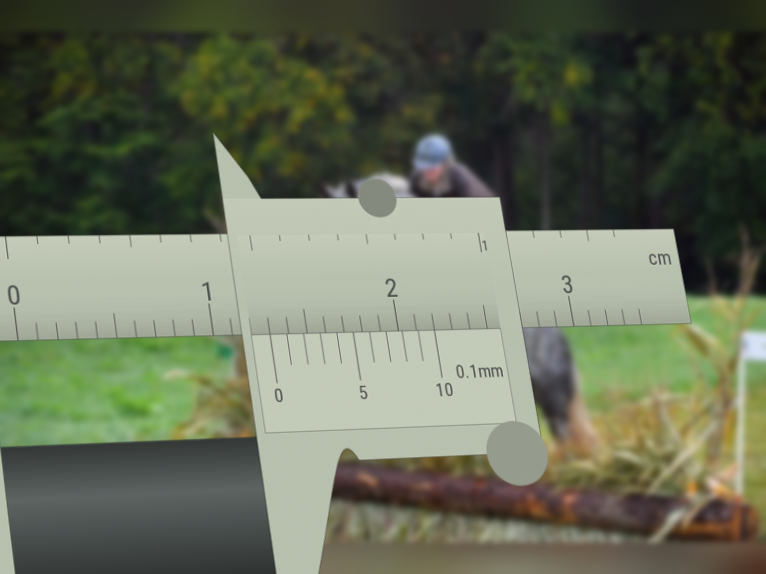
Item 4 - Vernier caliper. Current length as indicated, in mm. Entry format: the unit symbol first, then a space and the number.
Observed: mm 13.0
